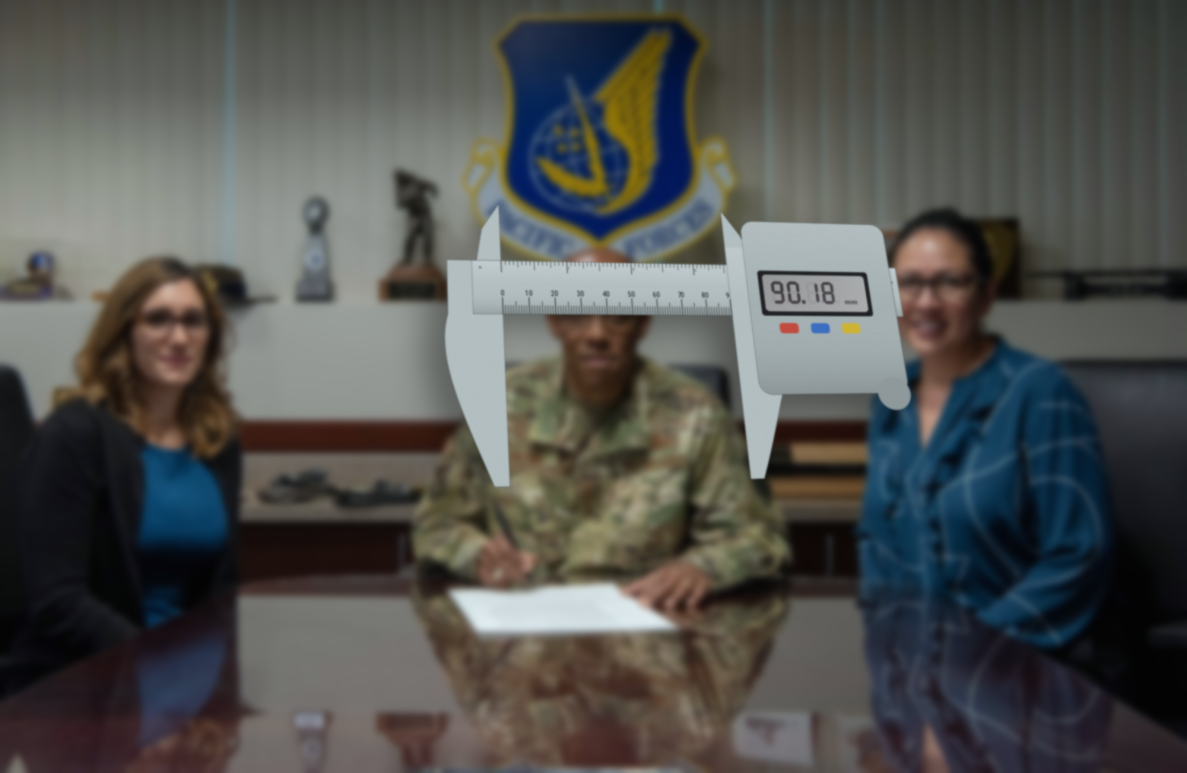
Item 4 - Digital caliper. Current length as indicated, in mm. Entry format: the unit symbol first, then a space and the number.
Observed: mm 90.18
